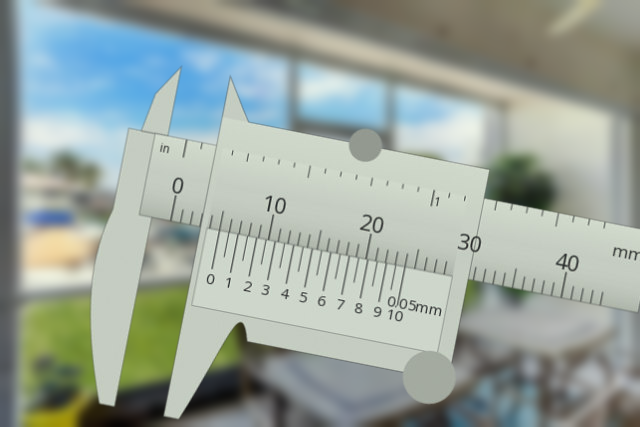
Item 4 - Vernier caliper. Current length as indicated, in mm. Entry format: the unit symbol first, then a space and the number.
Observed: mm 5.0
